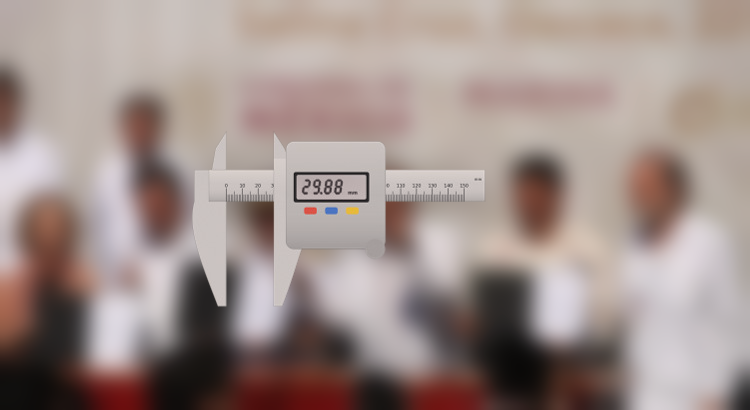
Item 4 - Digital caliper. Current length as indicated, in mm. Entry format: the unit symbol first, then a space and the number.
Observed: mm 29.88
